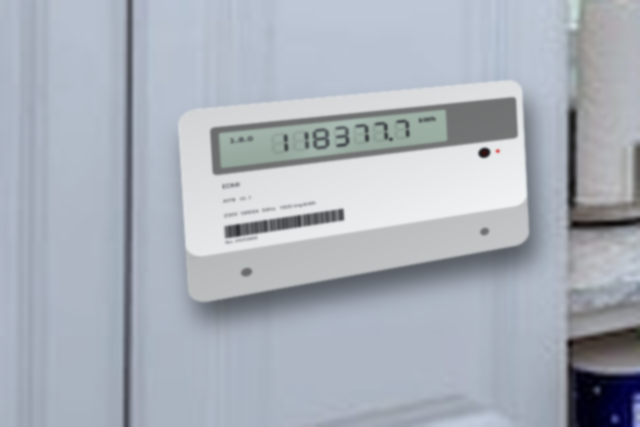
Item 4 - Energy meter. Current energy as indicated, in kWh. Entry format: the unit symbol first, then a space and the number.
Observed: kWh 118377.7
